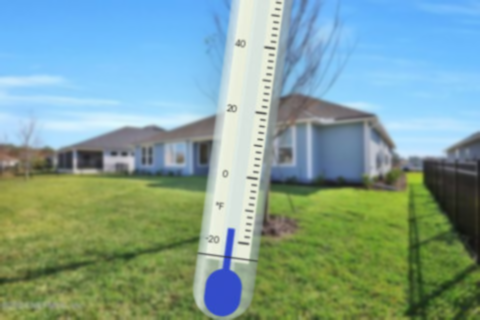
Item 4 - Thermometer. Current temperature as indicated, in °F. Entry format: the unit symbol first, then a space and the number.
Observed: °F -16
